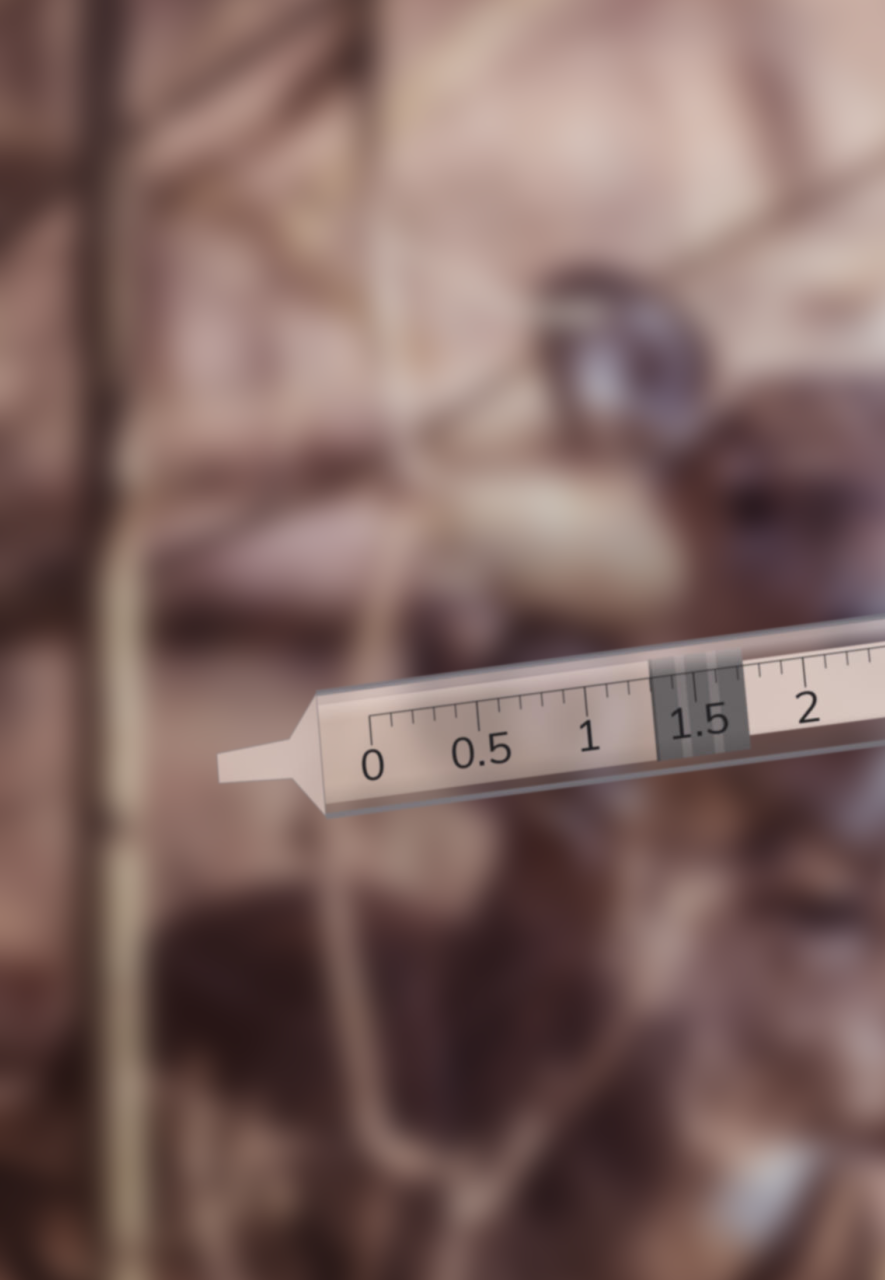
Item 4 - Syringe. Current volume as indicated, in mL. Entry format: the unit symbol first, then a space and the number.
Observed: mL 1.3
